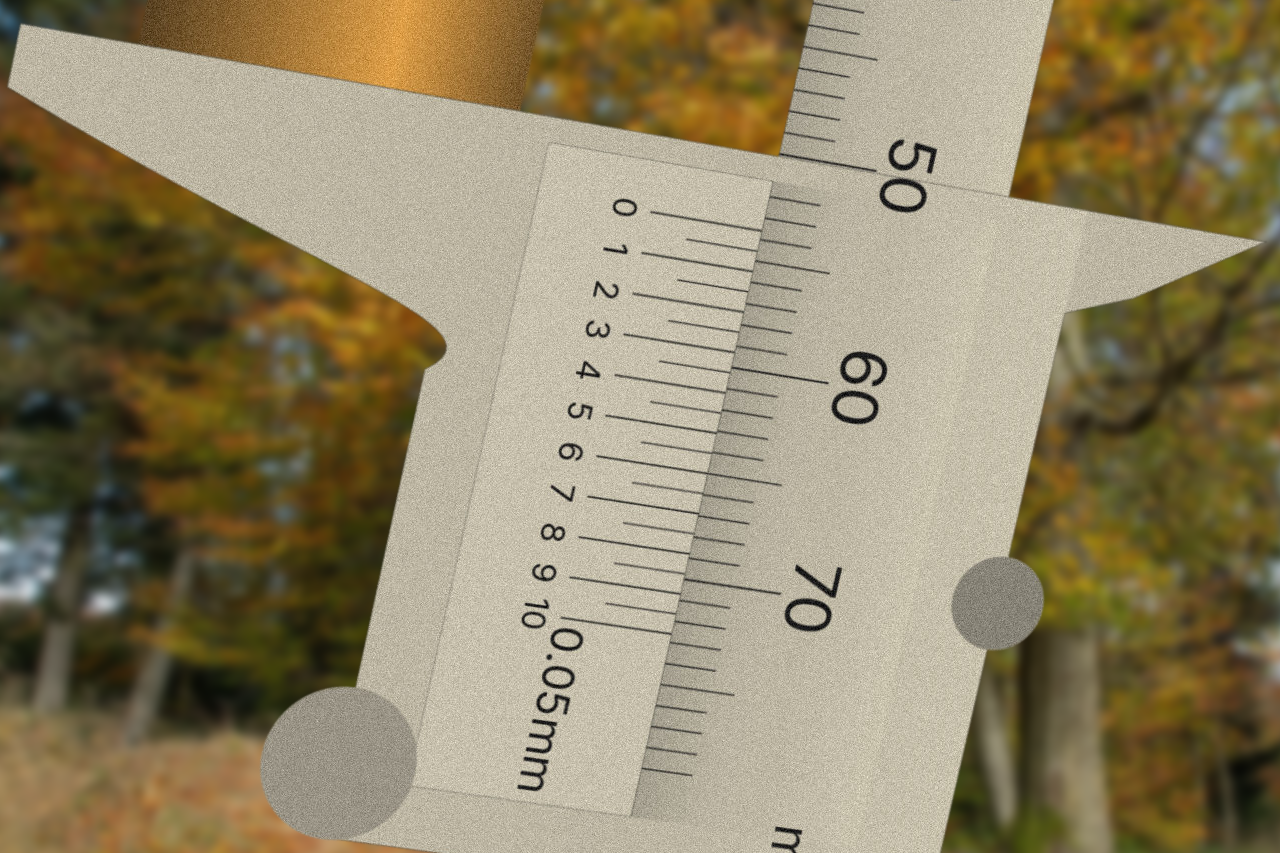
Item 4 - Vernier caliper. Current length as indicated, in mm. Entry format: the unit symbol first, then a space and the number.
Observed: mm 53.6
